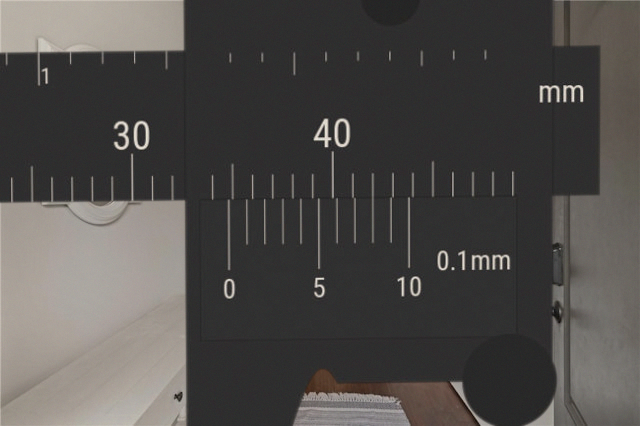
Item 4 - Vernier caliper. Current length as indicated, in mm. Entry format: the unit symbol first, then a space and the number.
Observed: mm 34.8
